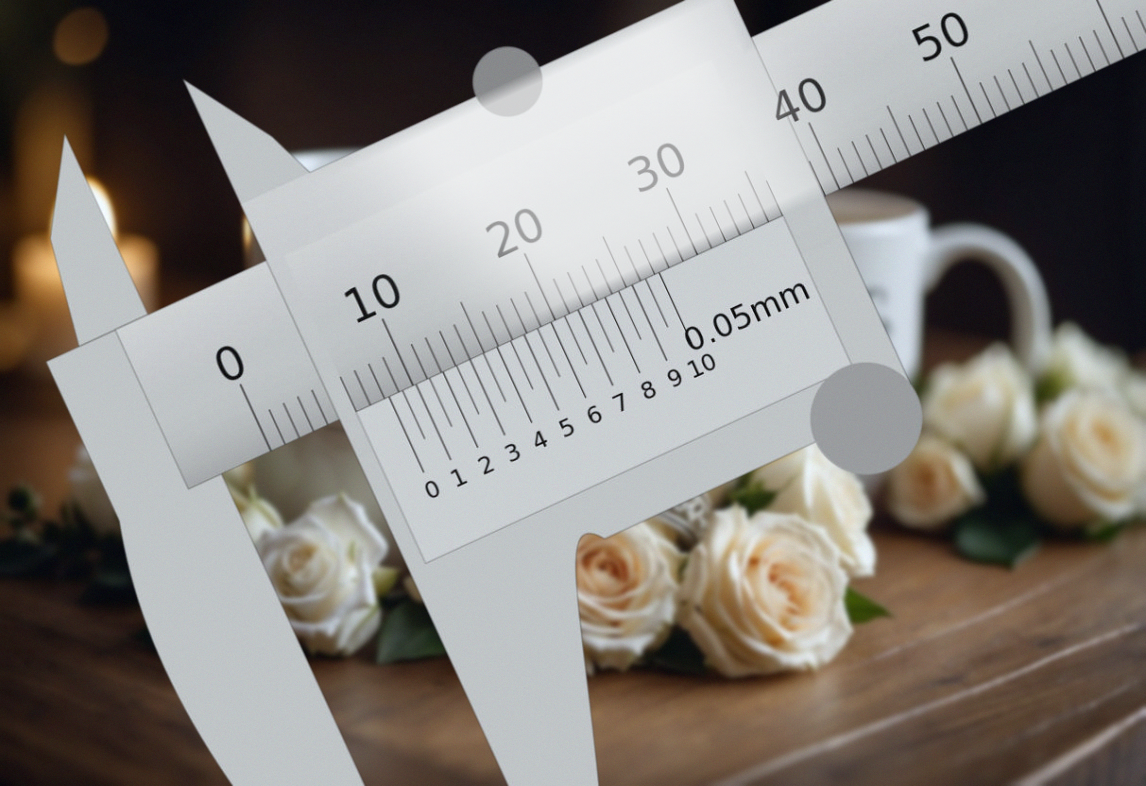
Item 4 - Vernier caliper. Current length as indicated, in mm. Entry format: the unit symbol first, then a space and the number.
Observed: mm 8.3
